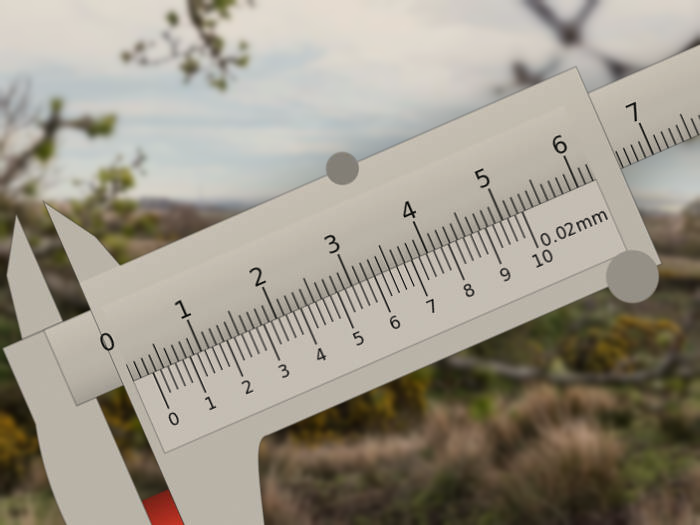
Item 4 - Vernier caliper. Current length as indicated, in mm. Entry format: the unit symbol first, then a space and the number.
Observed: mm 3.6
